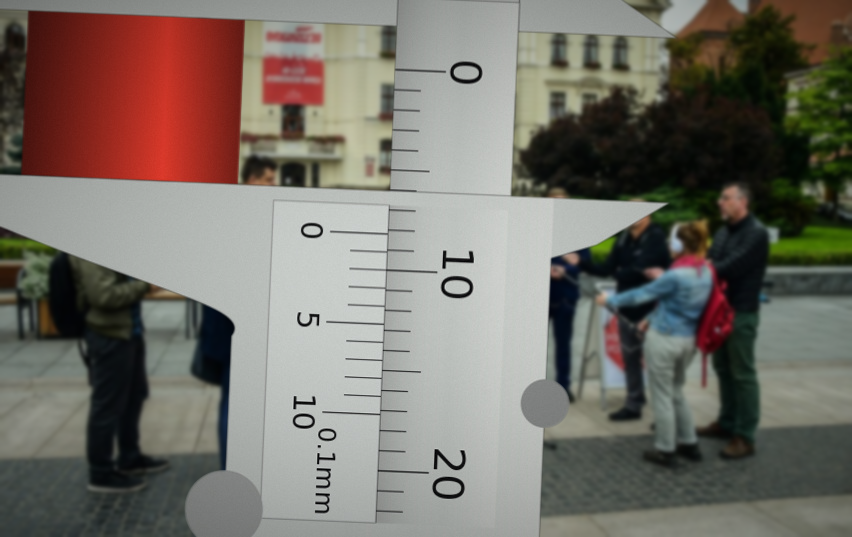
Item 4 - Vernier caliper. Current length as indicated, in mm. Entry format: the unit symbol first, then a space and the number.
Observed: mm 8.2
